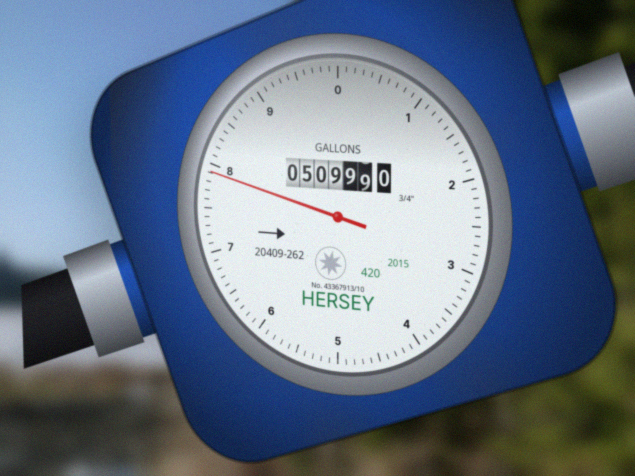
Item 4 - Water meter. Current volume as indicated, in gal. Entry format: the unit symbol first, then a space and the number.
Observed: gal 509987.9
